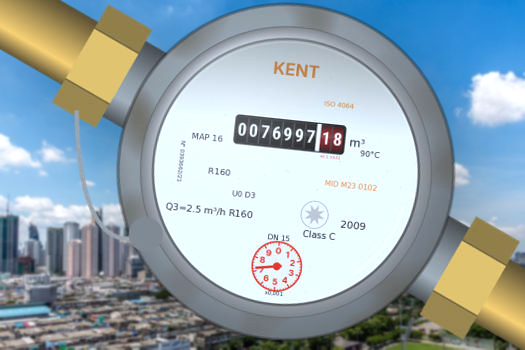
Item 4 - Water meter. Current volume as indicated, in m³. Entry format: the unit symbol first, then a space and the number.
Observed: m³ 76997.187
